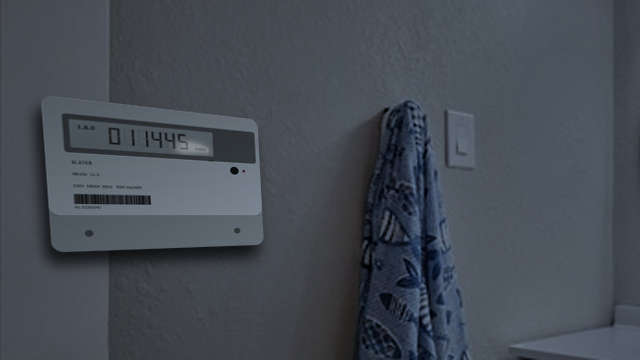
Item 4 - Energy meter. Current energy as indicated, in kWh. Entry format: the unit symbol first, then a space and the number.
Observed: kWh 11445
